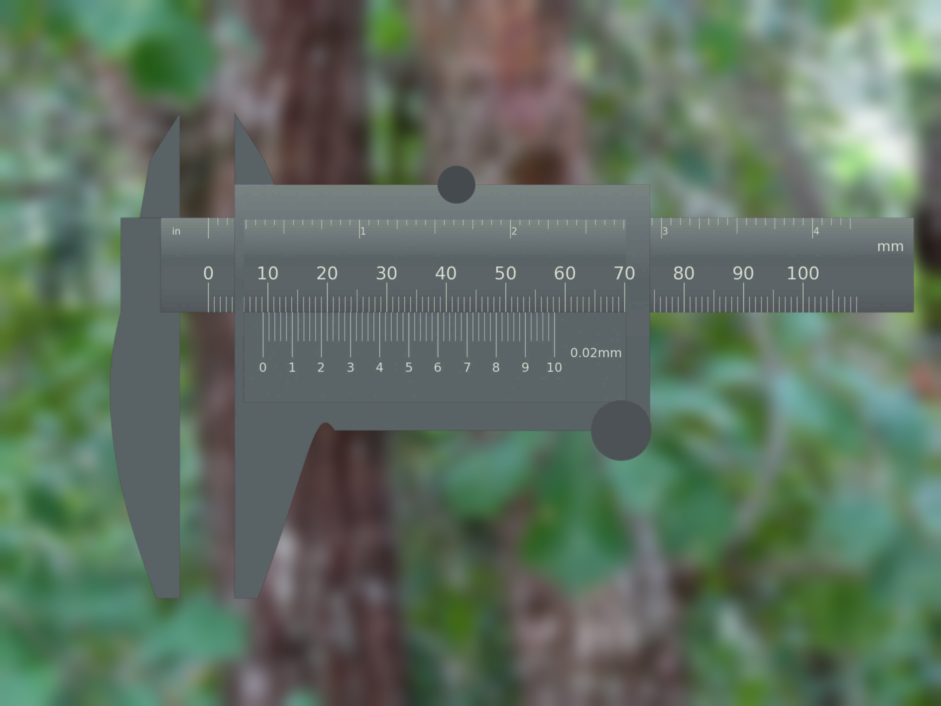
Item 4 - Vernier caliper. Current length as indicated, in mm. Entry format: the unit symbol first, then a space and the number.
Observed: mm 9.2
